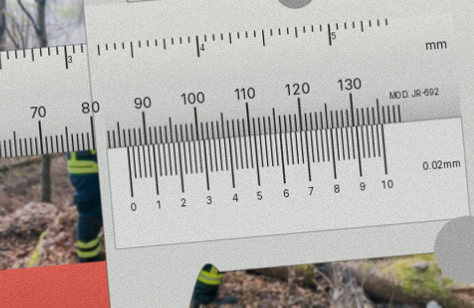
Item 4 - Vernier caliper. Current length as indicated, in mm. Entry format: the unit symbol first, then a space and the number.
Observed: mm 86.5
